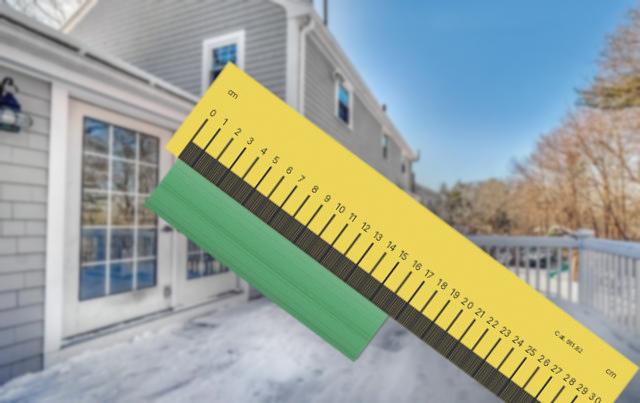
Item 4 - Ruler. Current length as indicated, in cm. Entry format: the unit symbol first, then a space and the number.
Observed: cm 16.5
